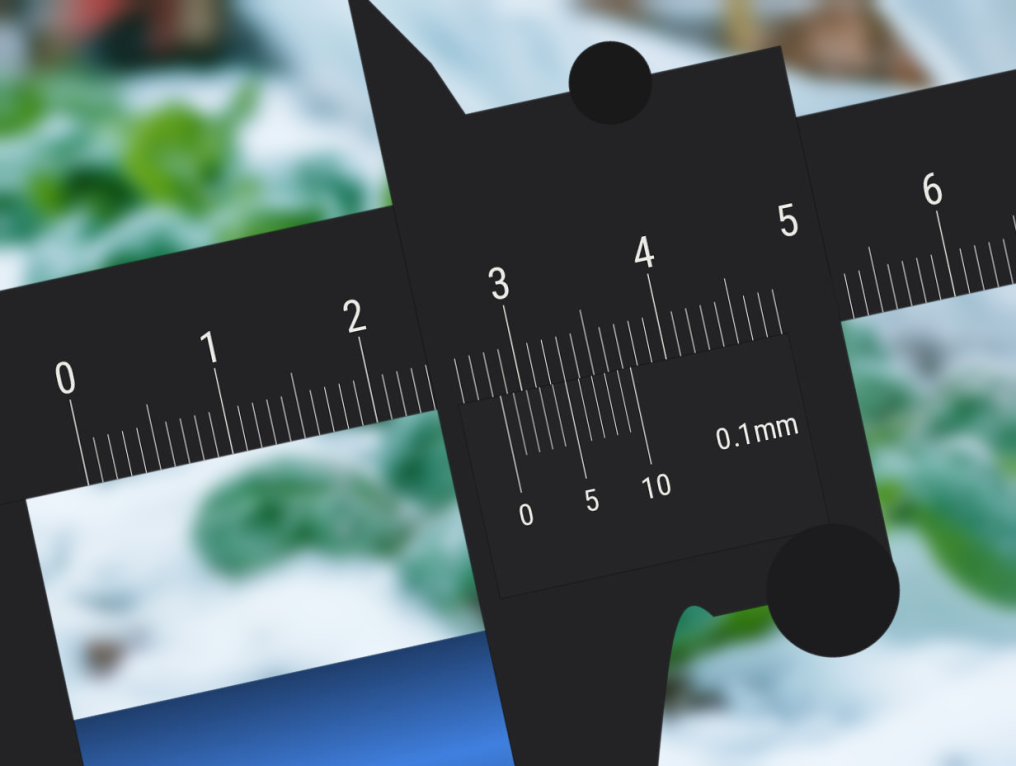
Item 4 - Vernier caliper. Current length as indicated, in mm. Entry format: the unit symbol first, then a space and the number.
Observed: mm 28.5
